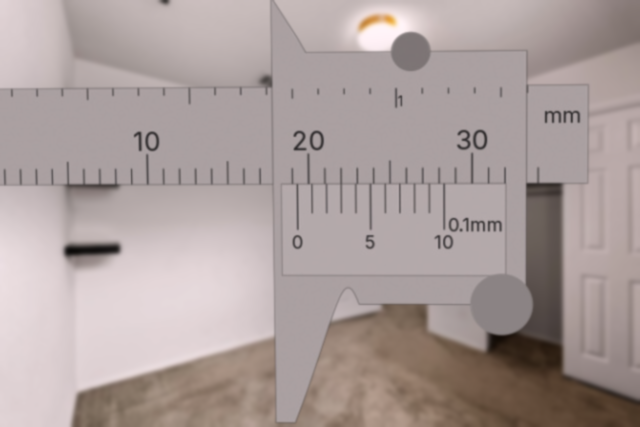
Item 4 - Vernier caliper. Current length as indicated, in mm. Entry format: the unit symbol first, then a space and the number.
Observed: mm 19.3
